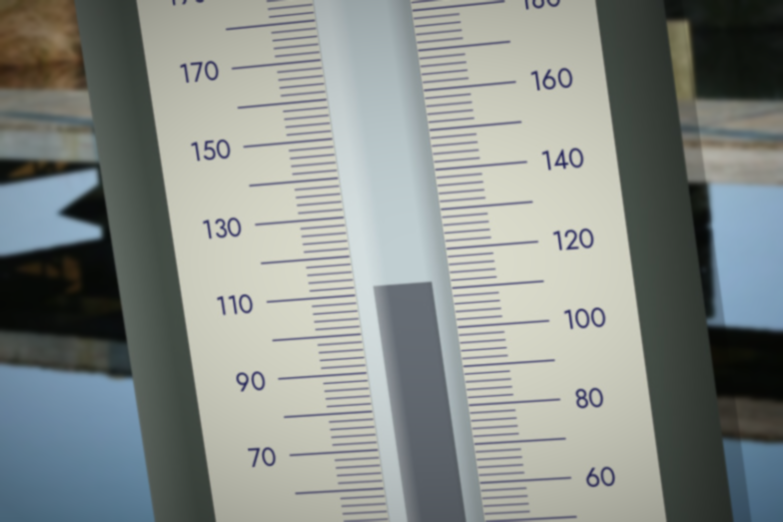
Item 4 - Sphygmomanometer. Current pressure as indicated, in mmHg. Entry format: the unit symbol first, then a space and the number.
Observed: mmHg 112
